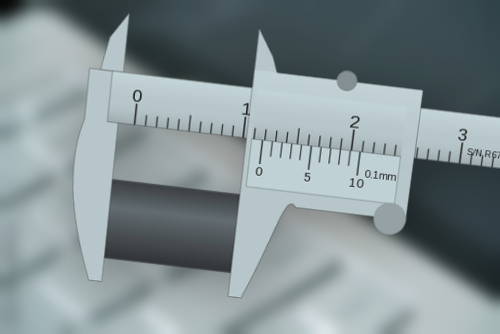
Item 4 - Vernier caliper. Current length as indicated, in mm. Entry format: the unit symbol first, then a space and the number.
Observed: mm 11.8
